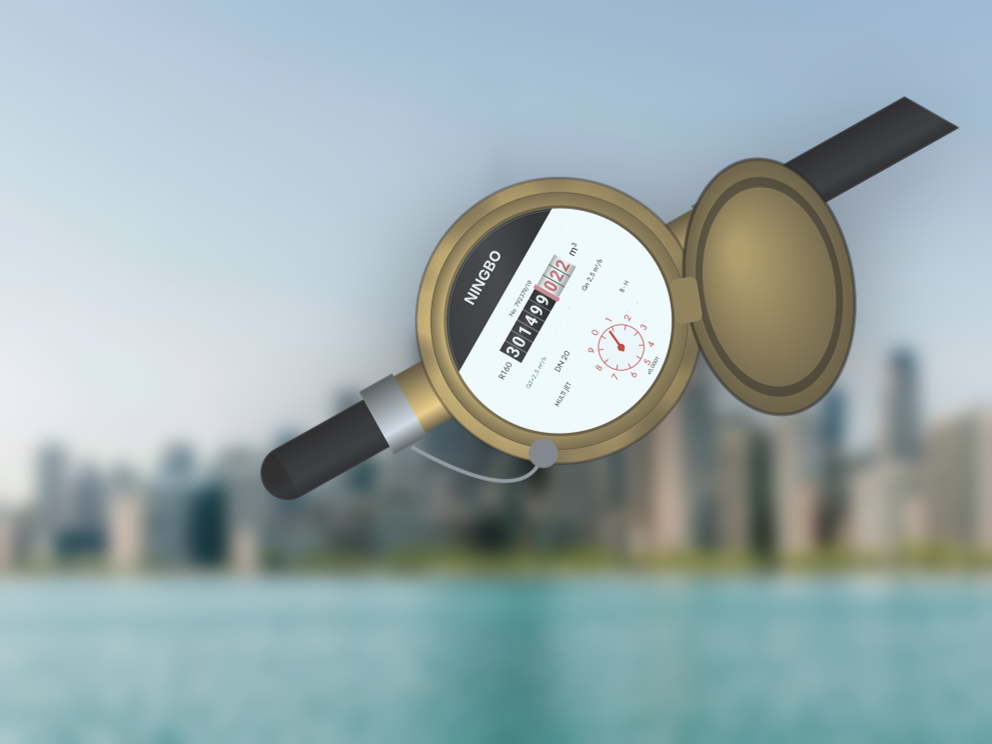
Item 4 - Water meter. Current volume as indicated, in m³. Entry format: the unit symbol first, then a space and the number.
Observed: m³ 301499.0220
